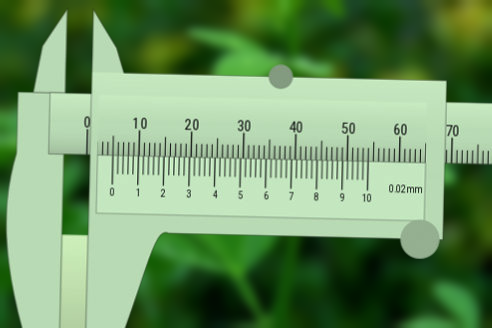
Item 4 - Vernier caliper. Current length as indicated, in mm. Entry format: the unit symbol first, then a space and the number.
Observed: mm 5.0
